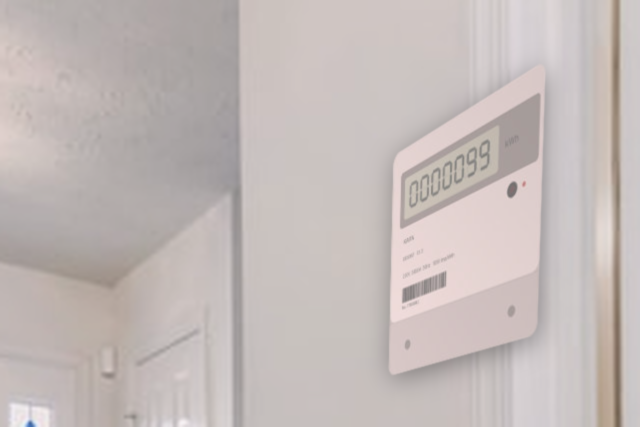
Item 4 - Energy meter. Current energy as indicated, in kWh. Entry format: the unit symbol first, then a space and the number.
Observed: kWh 99
